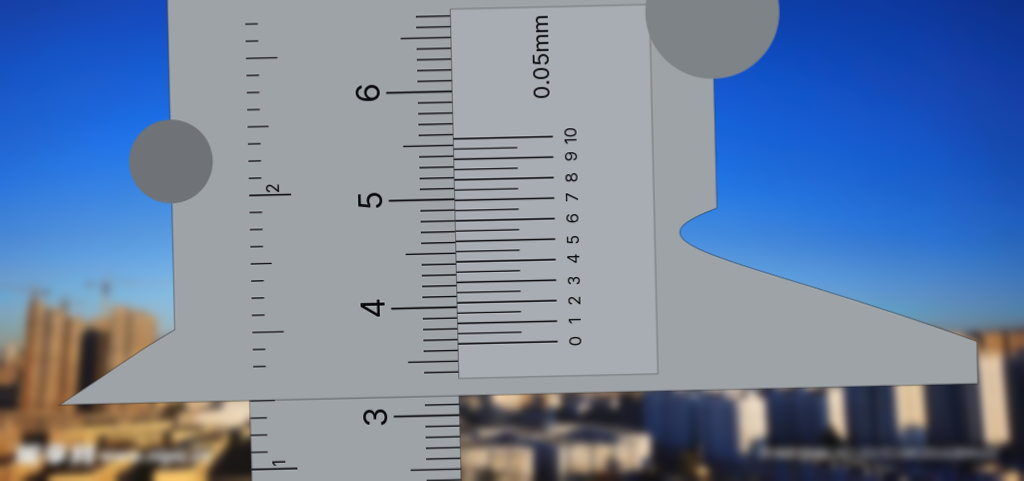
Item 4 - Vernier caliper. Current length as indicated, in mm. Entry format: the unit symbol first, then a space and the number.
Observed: mm 36.6
